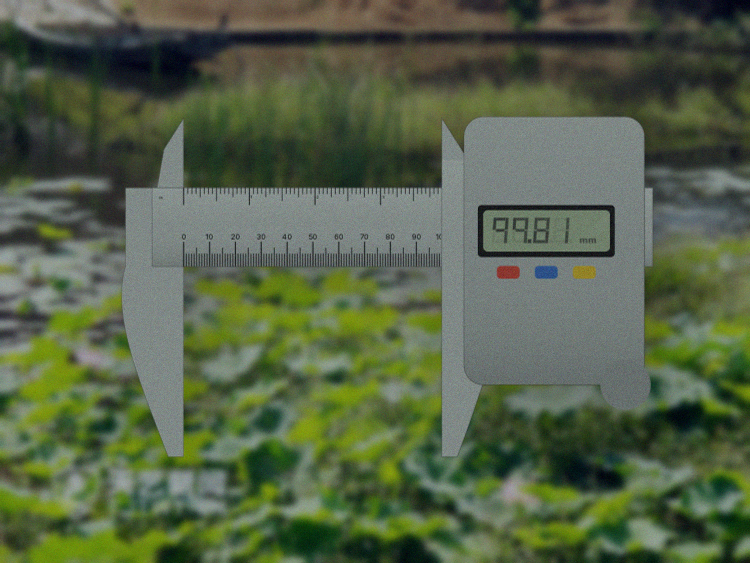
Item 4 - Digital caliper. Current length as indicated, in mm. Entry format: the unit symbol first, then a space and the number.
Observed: mm 99.81
